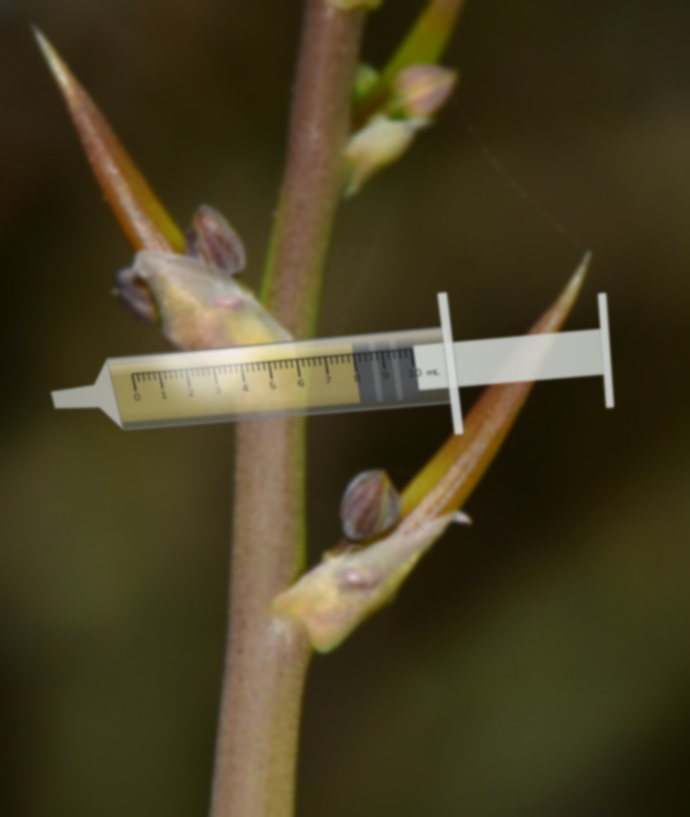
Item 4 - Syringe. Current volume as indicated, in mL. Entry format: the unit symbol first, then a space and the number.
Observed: mL 8
